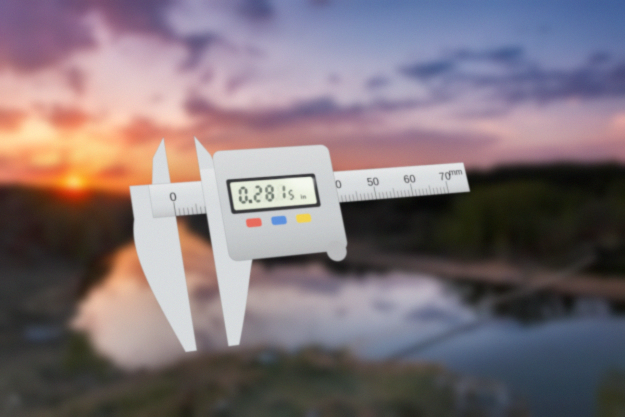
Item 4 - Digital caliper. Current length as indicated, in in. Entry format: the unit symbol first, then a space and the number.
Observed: in 0.2815
